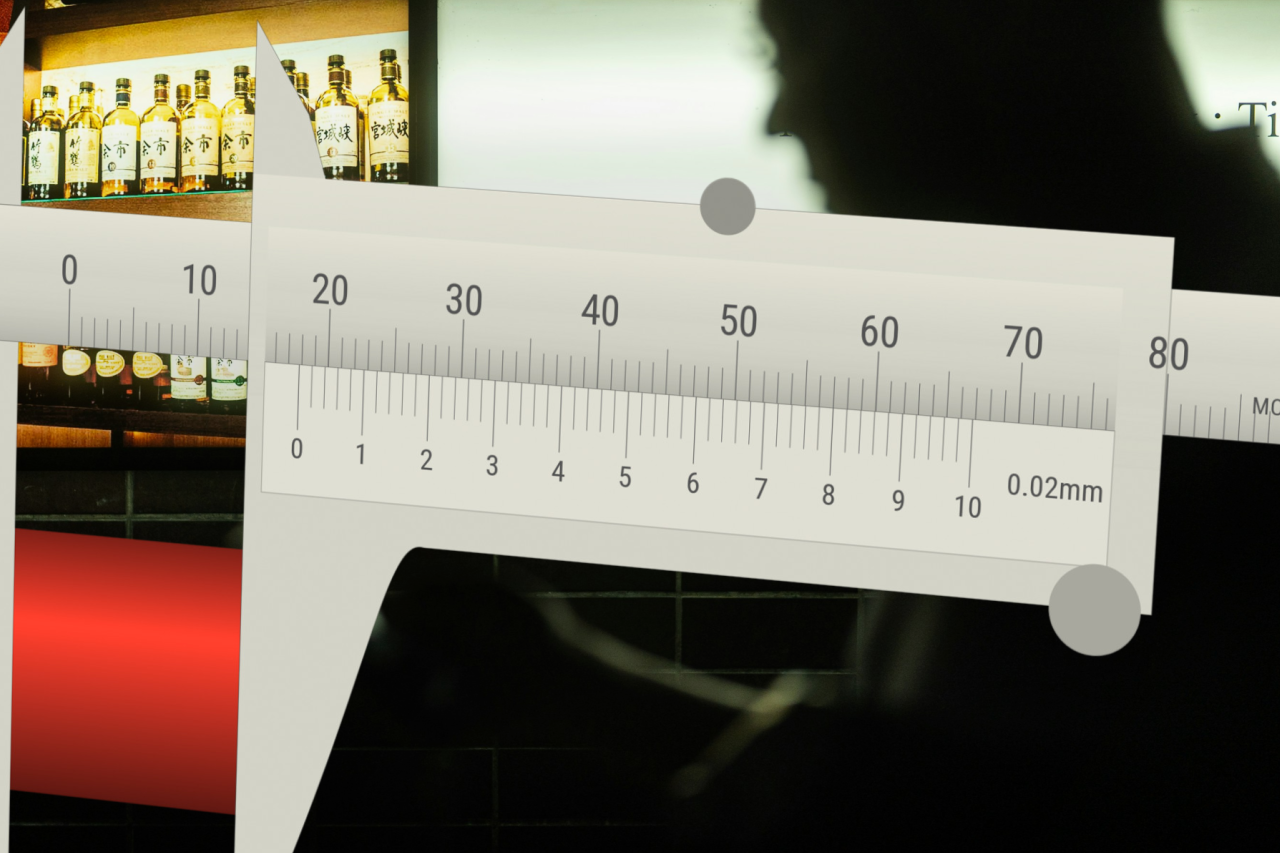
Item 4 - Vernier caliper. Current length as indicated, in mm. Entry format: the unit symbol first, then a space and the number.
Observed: mm 17.8
